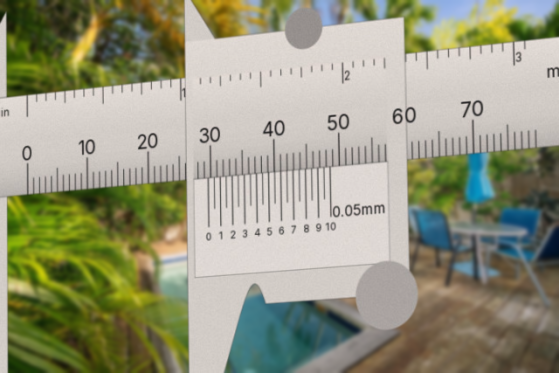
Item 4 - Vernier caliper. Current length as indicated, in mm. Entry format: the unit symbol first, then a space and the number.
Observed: mm 29.6
